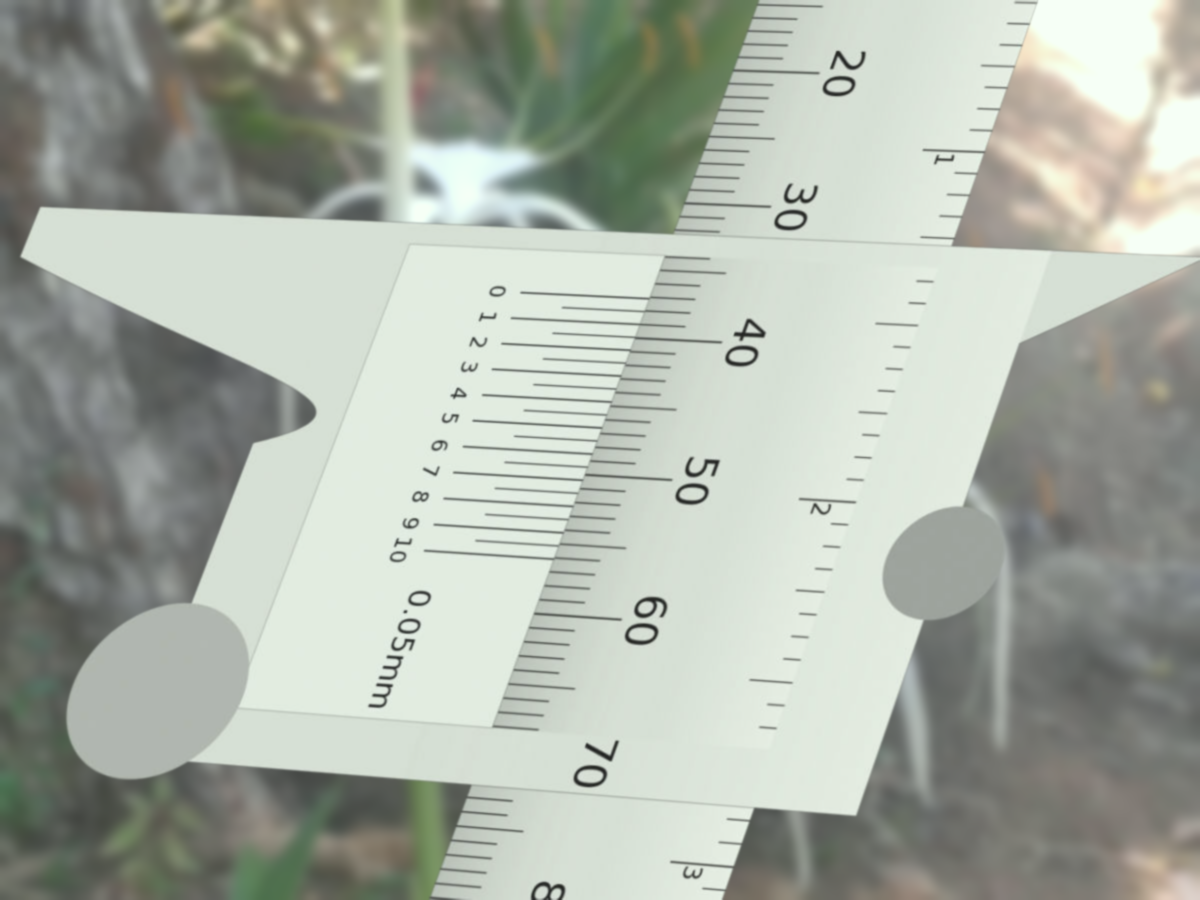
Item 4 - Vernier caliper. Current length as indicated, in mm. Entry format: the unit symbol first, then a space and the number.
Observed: mm 37.1
